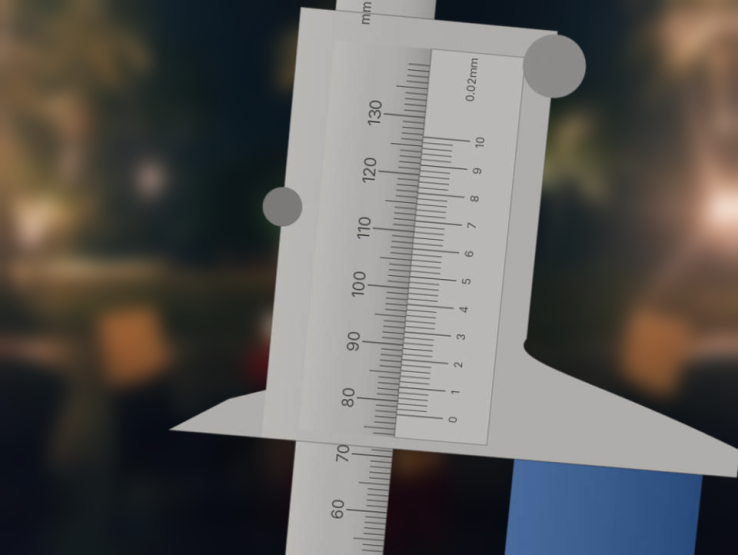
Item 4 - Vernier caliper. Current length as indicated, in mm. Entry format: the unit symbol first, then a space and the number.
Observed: mm 77.6
